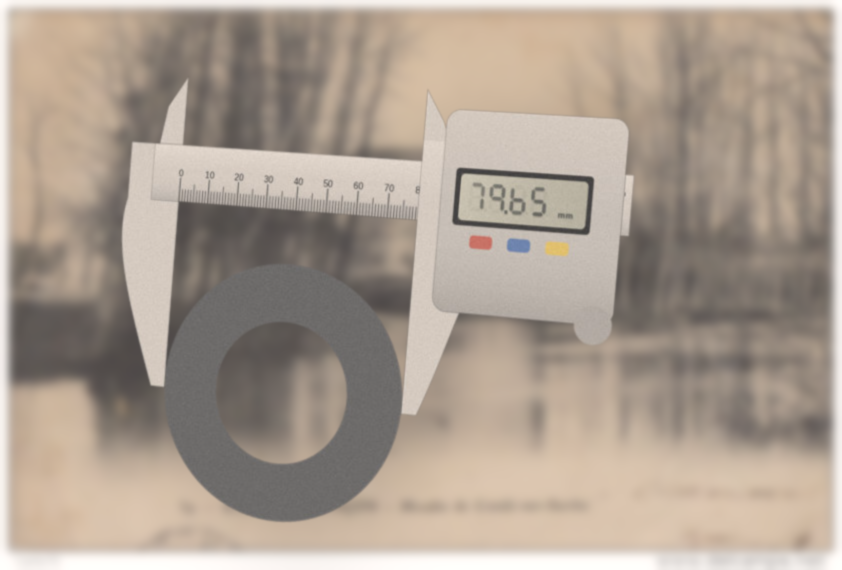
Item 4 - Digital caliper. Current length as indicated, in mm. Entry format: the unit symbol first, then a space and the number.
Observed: mm 79.65
